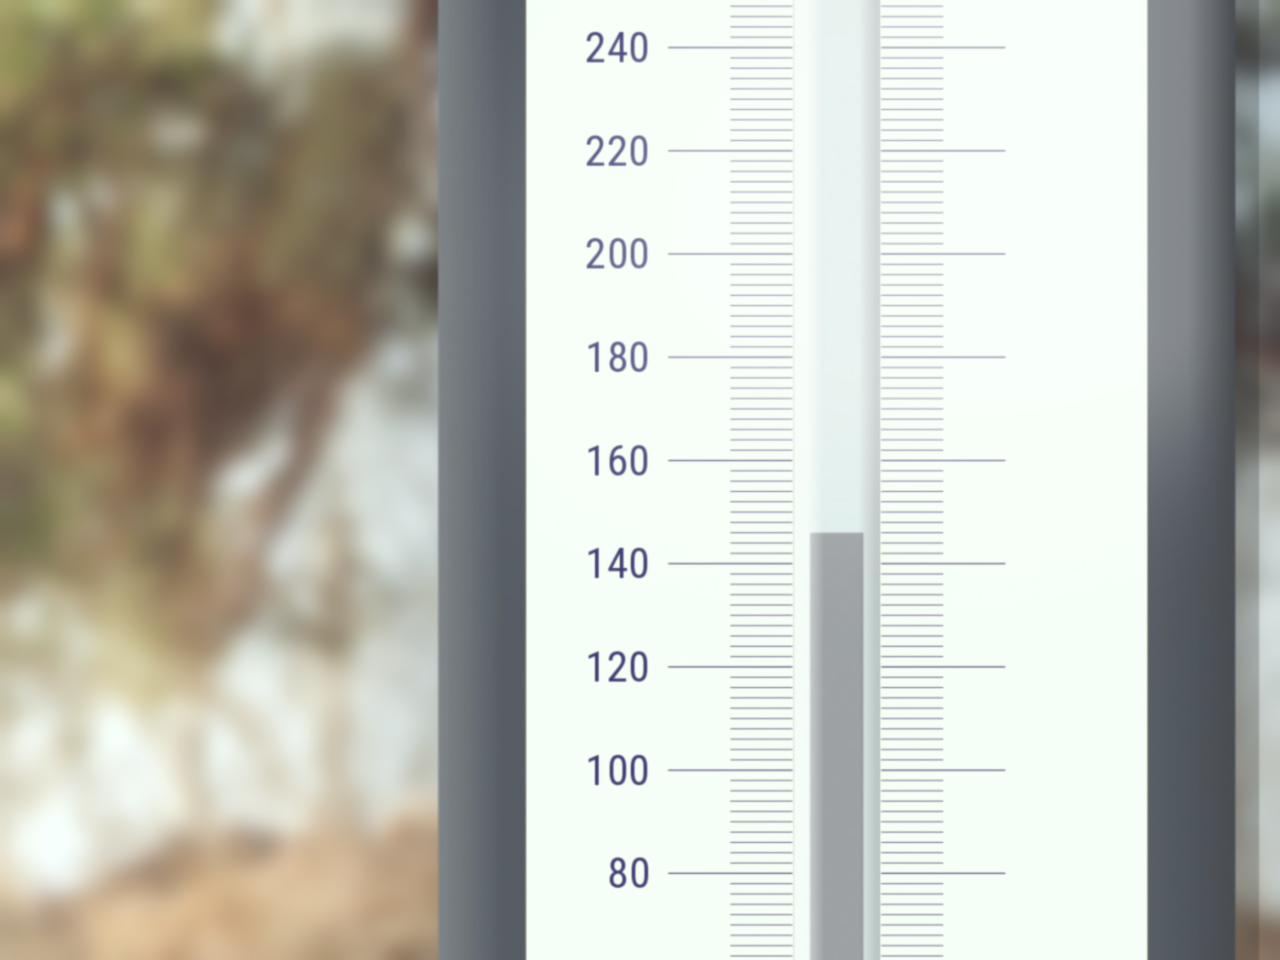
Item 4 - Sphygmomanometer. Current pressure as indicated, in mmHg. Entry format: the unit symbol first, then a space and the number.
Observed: mmHg 146
